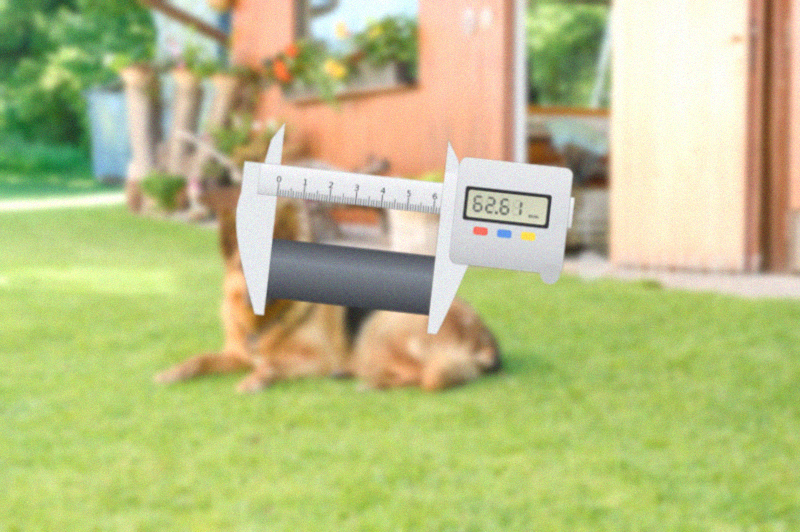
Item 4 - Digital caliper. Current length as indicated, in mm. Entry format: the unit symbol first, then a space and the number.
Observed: mm 62.61
